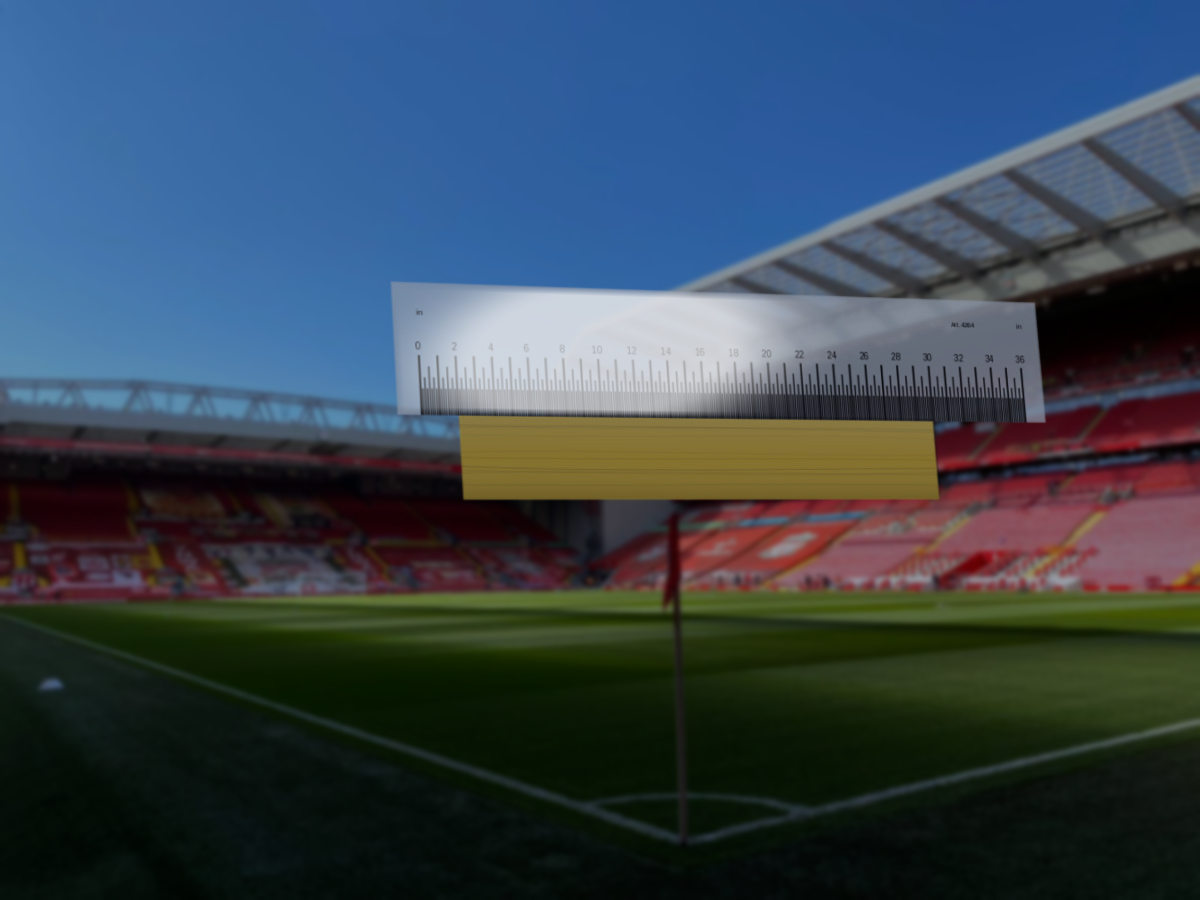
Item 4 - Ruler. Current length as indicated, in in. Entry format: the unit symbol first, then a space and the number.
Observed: in 28
